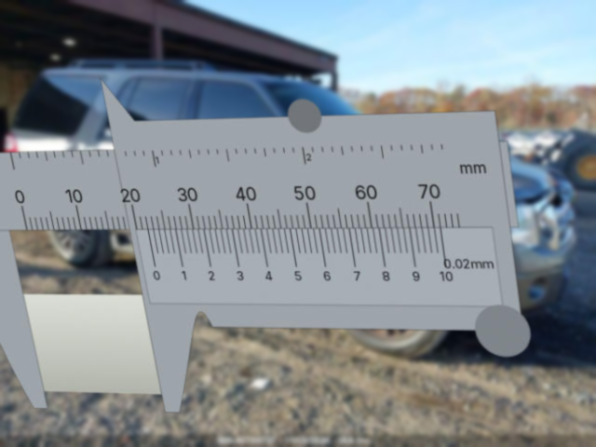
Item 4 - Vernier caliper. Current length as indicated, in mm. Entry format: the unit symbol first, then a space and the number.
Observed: mm 22.0
